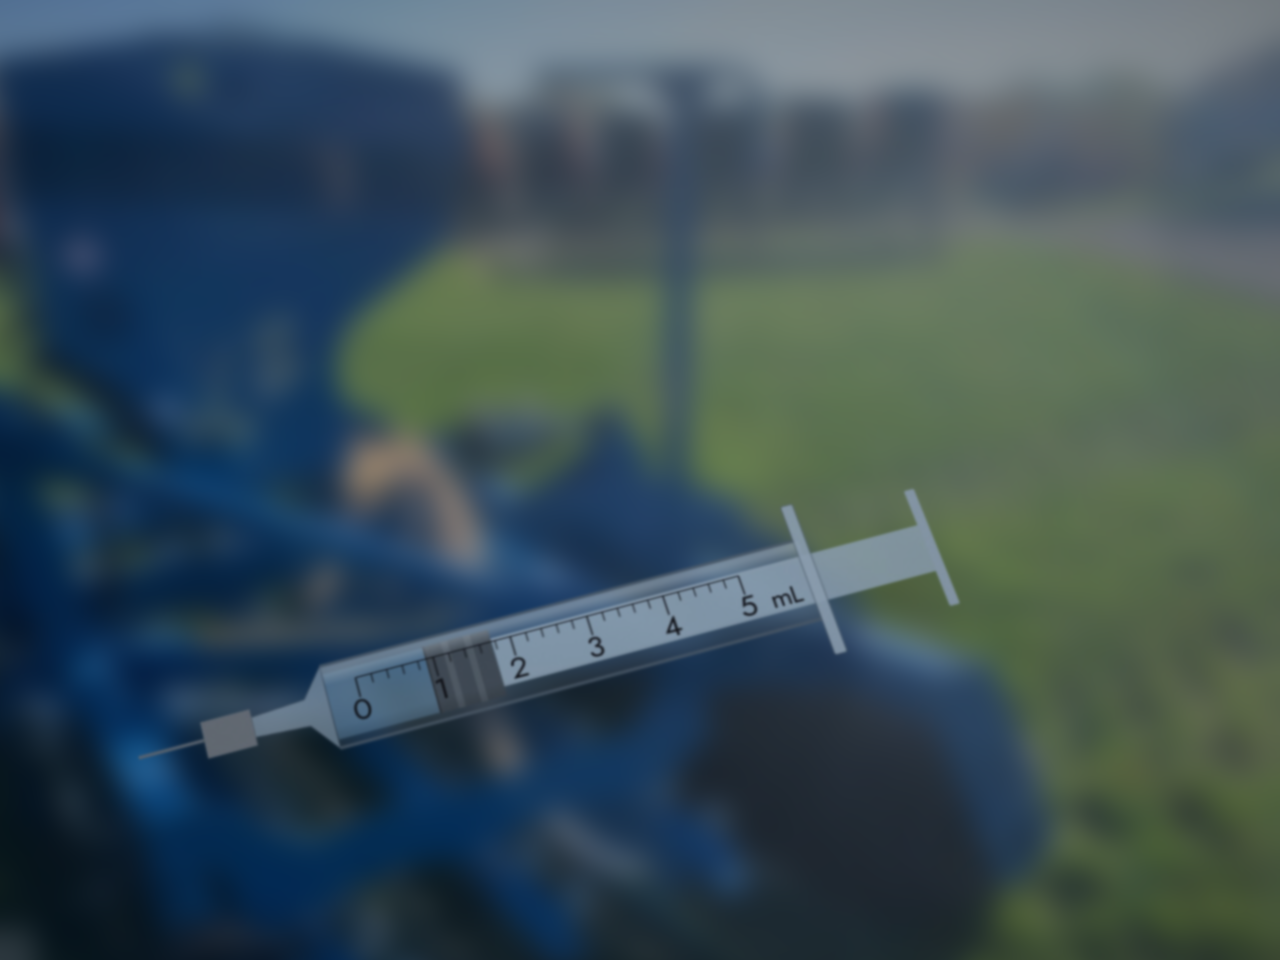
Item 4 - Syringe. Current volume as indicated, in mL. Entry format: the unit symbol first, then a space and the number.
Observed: mL 0.9
